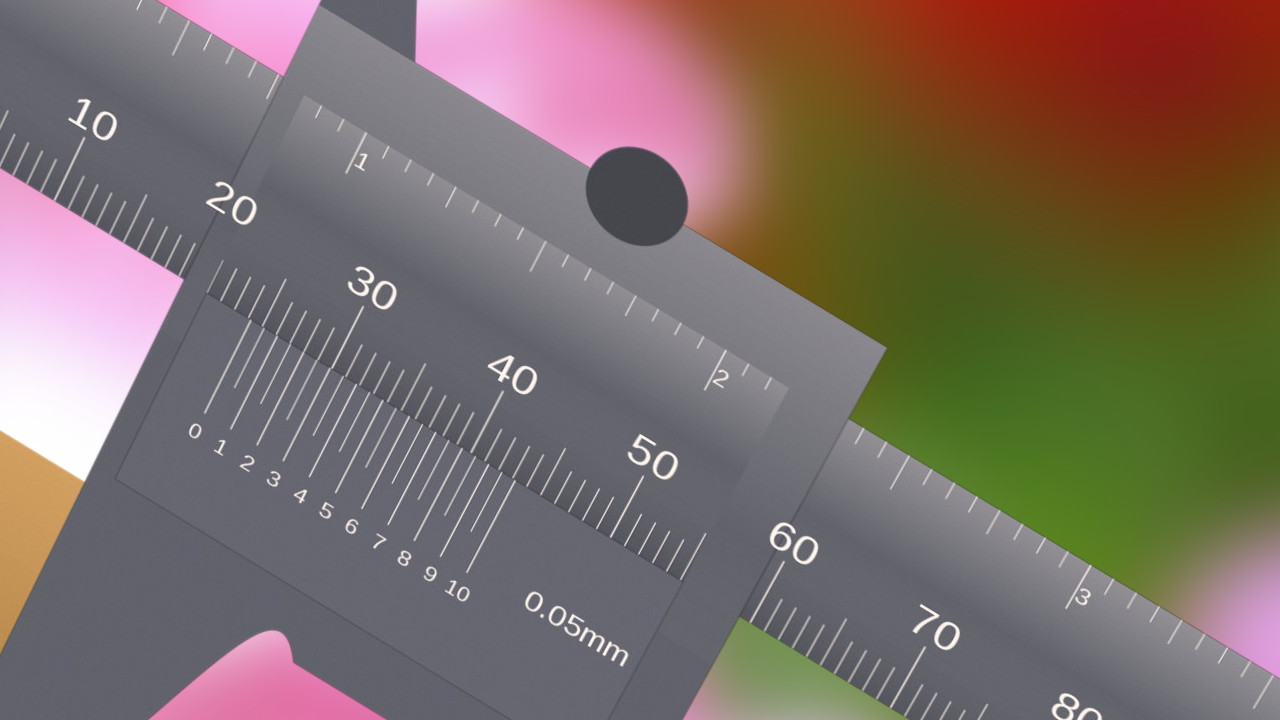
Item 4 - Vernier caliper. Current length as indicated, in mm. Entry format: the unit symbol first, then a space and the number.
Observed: mm 24.2
